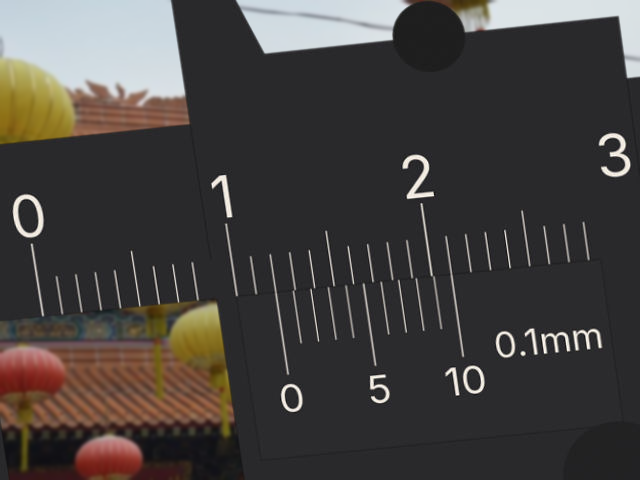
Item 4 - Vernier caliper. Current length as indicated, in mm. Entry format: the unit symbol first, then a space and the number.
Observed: mm 12.0
